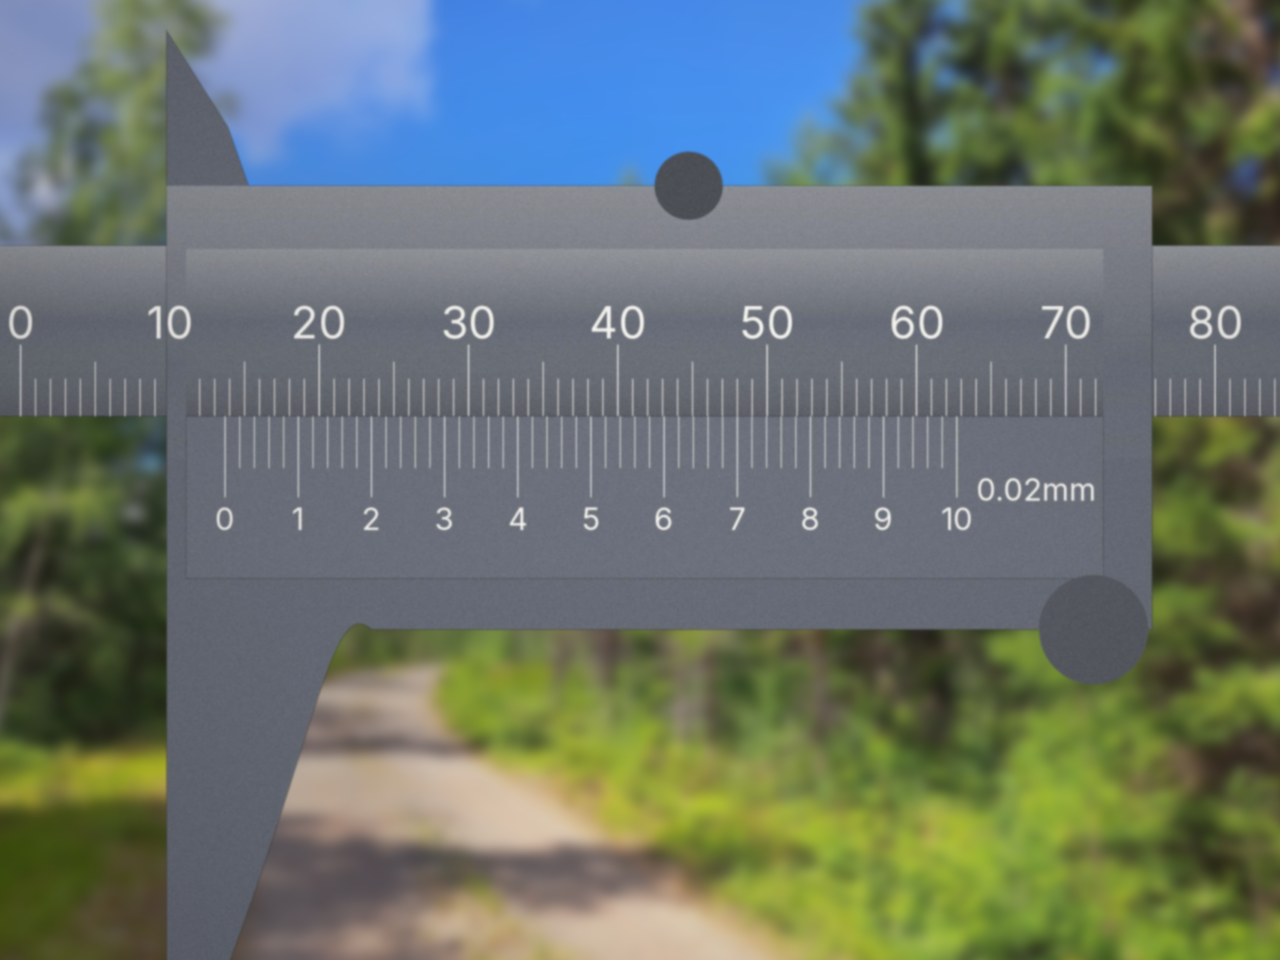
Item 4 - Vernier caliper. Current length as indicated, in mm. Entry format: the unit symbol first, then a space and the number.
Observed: mm 13.7
